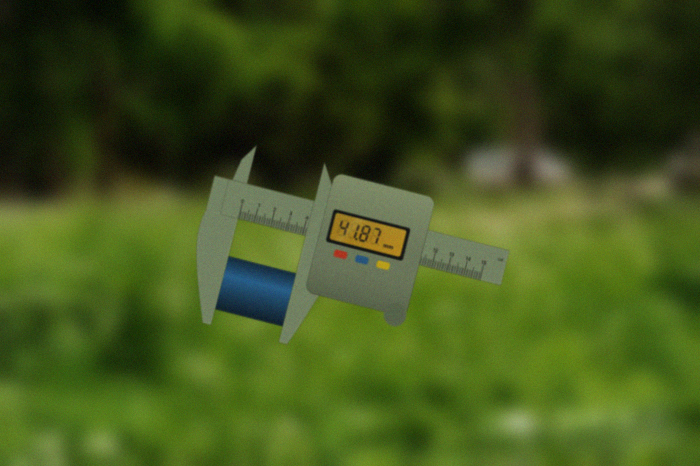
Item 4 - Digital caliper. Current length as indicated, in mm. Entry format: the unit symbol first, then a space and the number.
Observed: mm 41.87
